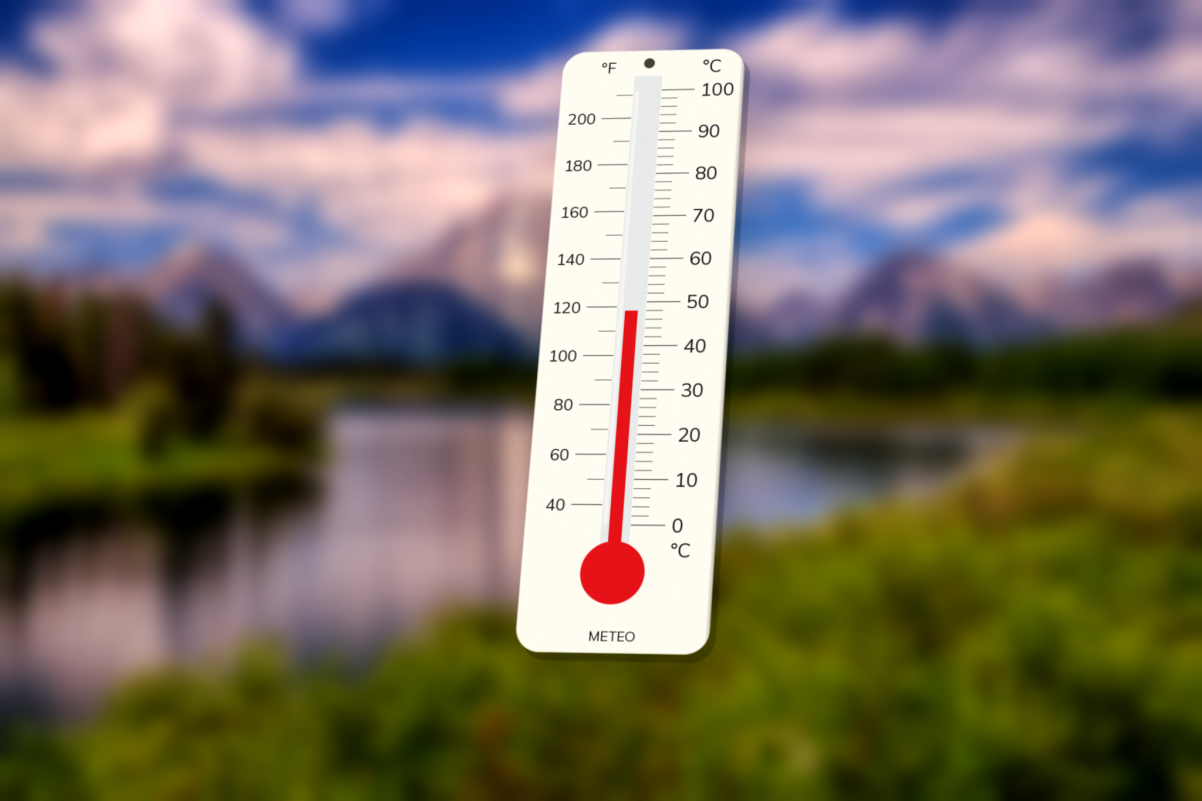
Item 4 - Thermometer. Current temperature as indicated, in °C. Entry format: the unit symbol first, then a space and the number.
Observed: °C 48
